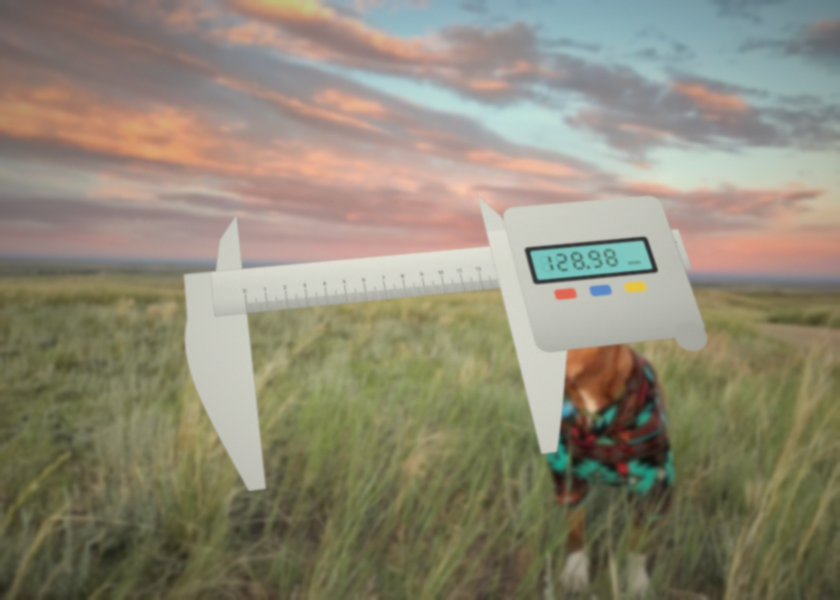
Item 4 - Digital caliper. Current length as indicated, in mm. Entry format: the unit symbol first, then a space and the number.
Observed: mm 128.98
